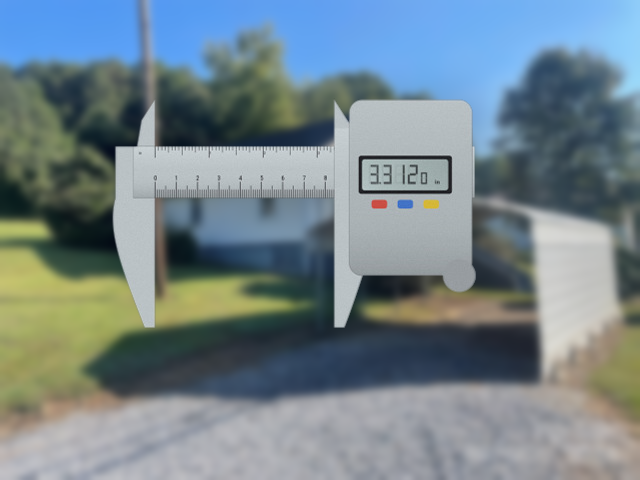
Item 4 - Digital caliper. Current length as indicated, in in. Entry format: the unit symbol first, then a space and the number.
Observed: in 3.3120
